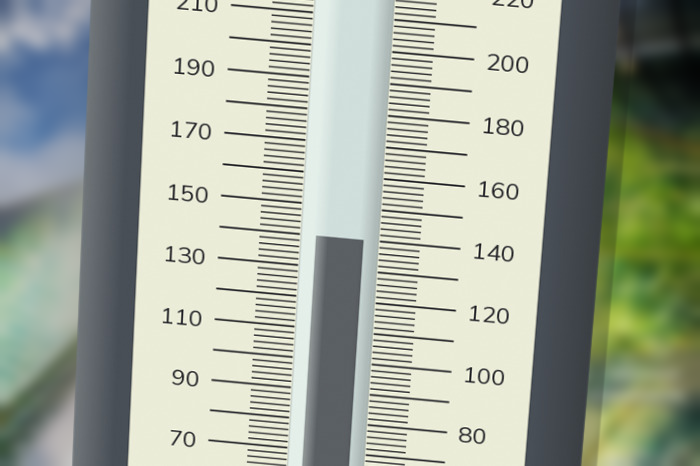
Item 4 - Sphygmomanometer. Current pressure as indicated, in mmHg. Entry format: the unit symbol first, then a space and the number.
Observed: mmHg 140
